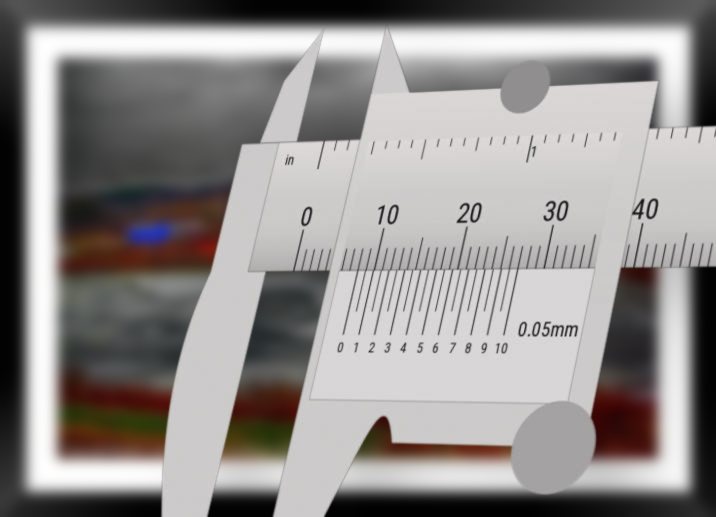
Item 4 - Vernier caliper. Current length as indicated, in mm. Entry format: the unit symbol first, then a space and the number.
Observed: mm 8.0
